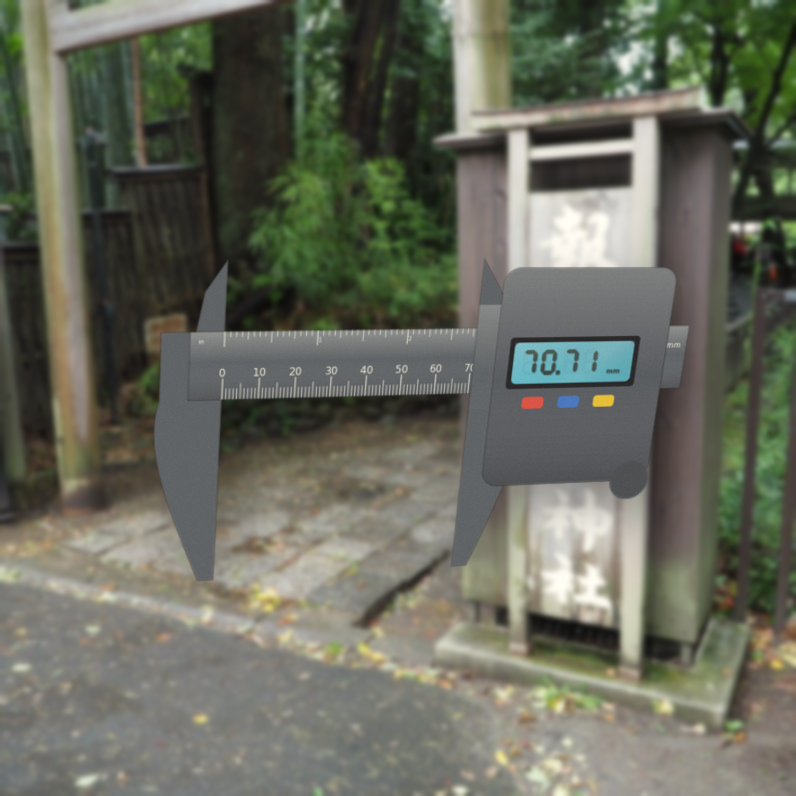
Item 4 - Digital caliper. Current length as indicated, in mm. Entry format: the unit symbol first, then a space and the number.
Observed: mm 70.71
